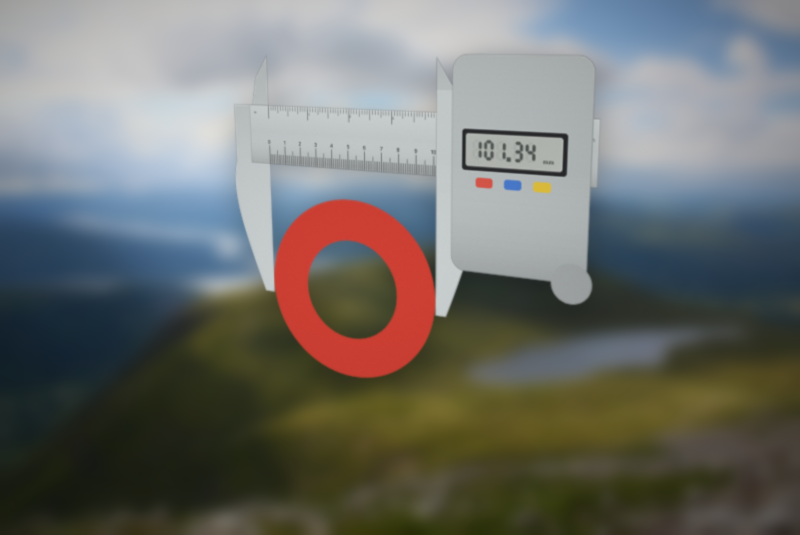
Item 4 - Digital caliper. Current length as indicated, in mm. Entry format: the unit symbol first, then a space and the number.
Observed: mm 101.34
